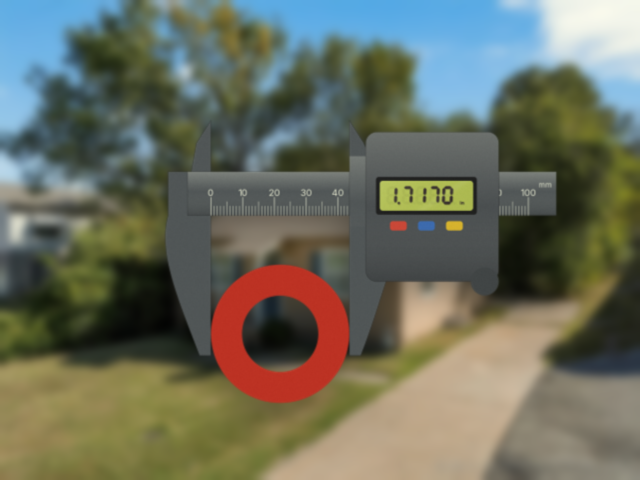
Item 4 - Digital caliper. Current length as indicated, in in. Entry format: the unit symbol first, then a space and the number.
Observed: in 1.7170
